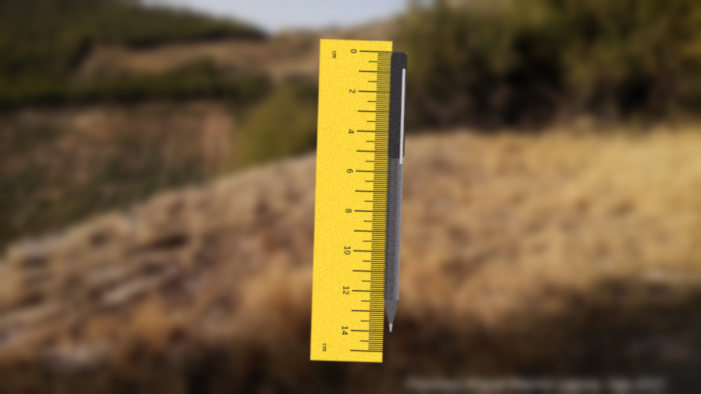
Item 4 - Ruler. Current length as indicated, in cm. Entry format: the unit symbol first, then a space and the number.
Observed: cm 14
